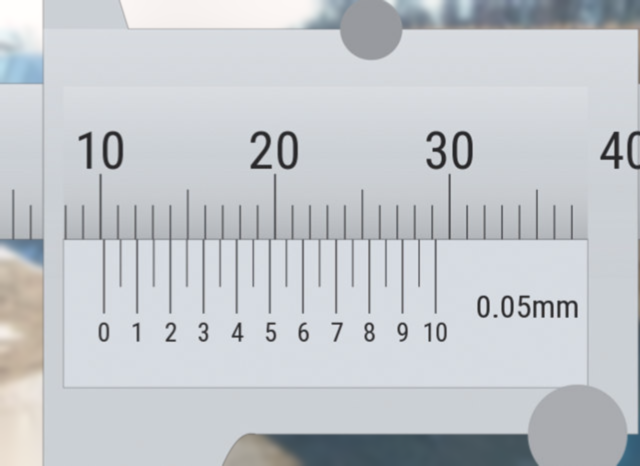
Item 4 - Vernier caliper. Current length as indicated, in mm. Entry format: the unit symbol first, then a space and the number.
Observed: mm 10.2
